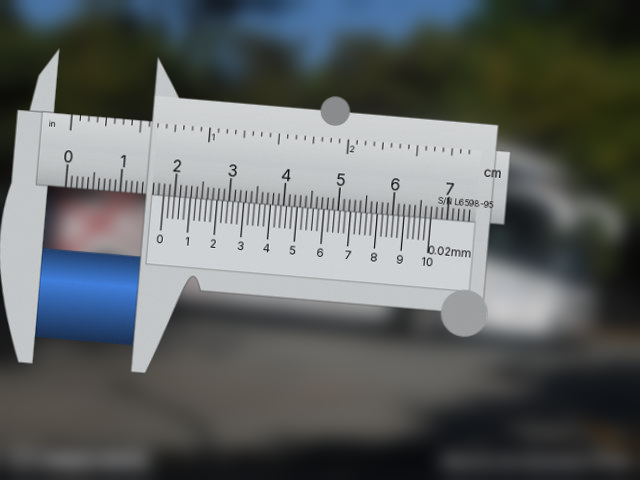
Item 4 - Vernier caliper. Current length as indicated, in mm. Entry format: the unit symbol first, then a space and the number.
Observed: mm 18.0
